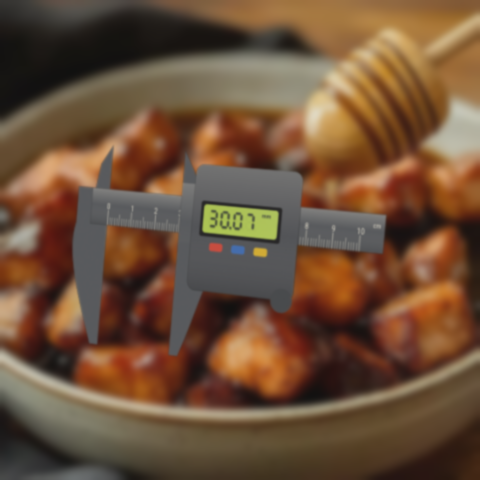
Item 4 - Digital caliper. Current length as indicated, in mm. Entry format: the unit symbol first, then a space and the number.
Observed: mm 30.07
